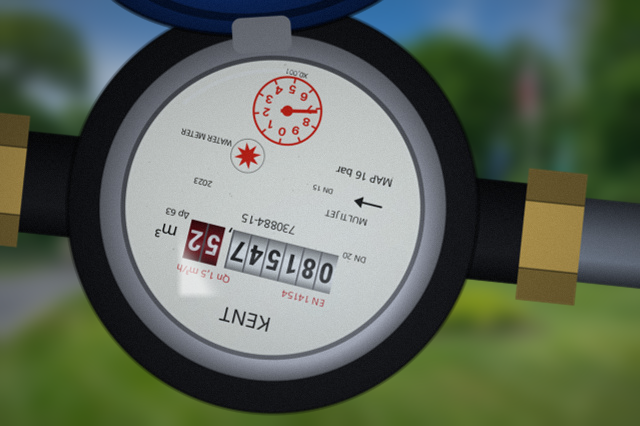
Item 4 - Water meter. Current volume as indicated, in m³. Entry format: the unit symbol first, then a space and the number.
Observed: m³ 81547.527
